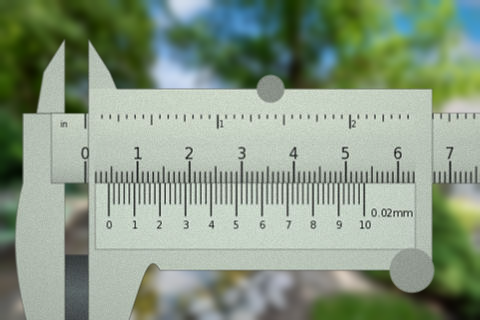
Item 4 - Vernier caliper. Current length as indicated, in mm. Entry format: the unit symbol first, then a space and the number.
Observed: mm 4.5
